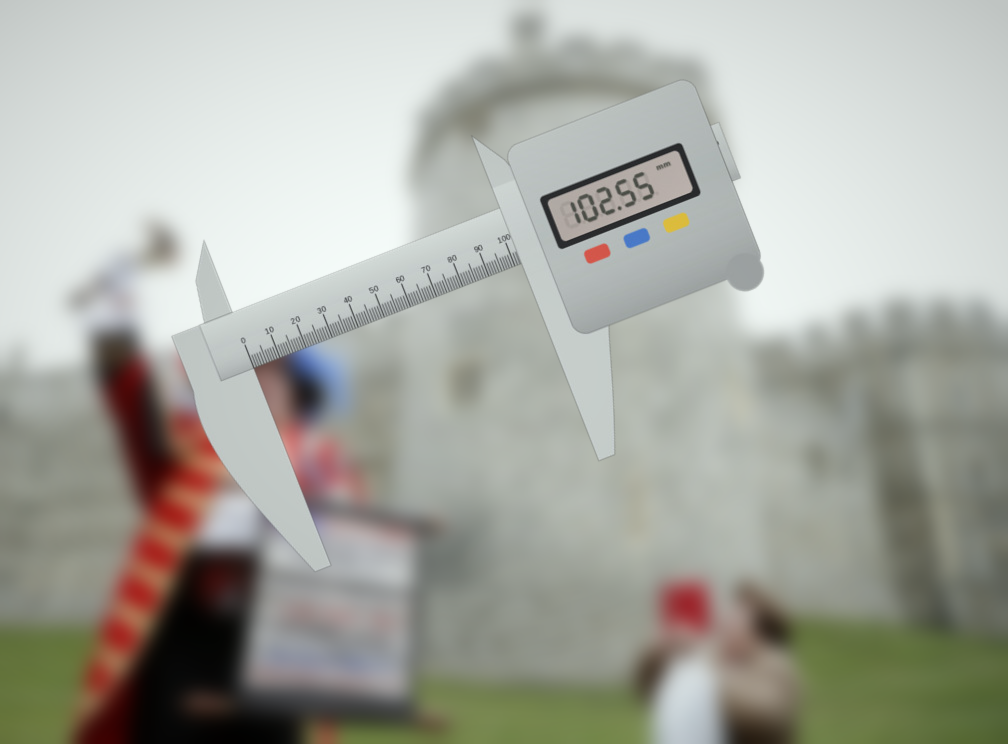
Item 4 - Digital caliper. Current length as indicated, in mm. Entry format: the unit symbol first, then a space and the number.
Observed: mm 102.55
